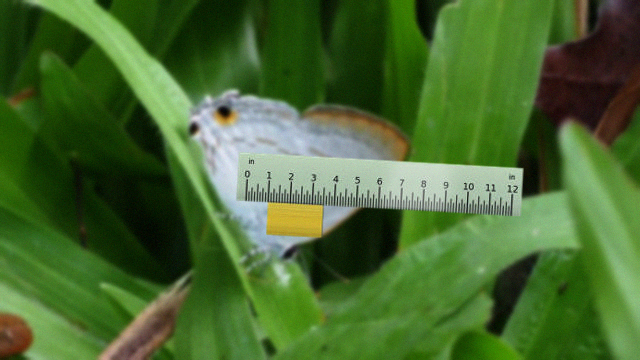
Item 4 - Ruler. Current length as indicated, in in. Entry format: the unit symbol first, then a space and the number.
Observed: in 2.5
